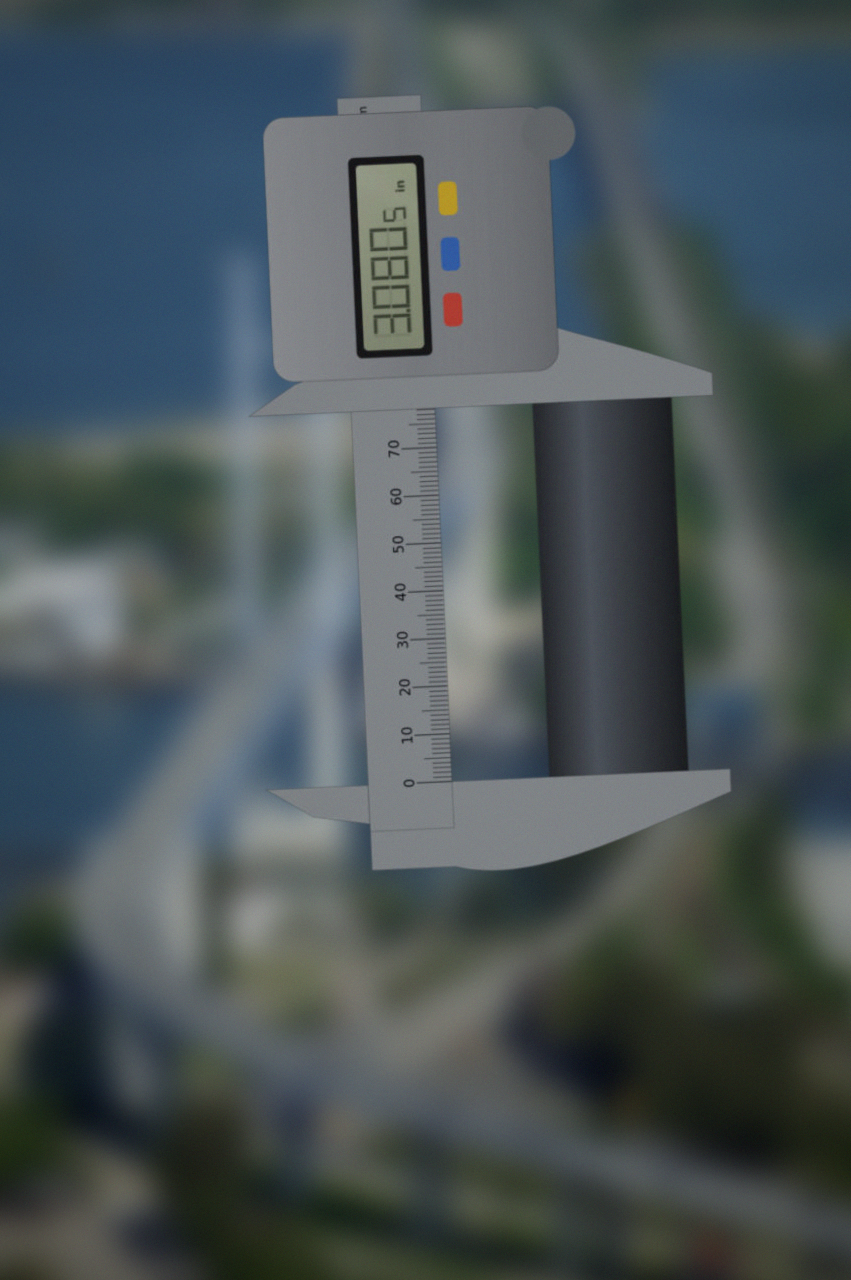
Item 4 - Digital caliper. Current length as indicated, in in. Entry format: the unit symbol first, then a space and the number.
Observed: in 3.0805
